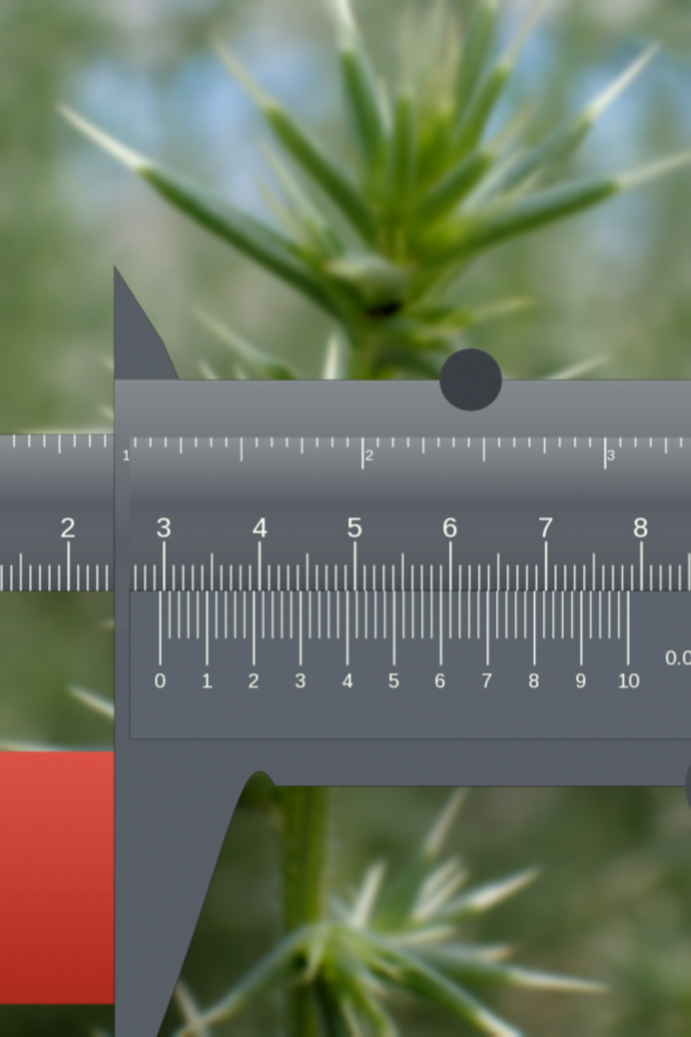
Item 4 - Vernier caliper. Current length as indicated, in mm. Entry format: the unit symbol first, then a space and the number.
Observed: mm 29.6
